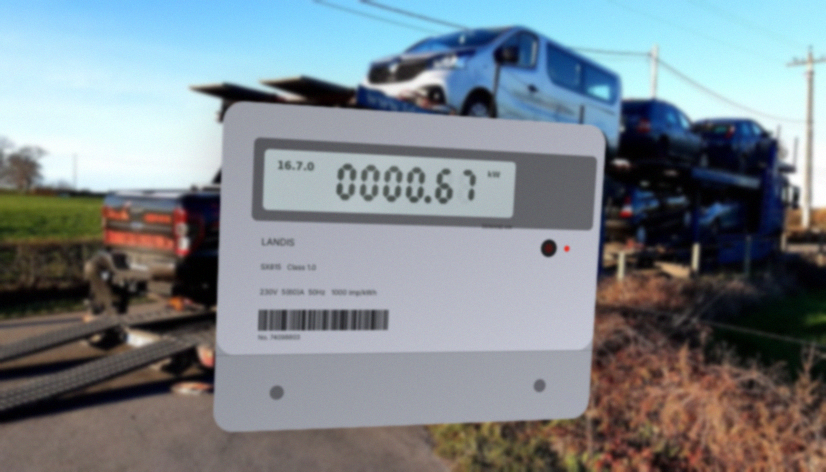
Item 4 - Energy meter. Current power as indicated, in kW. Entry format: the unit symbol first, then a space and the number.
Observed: kW 0.67
